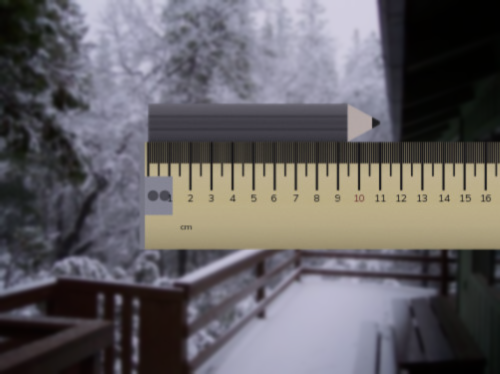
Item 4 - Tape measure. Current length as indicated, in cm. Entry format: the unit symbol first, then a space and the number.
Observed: cm 11
